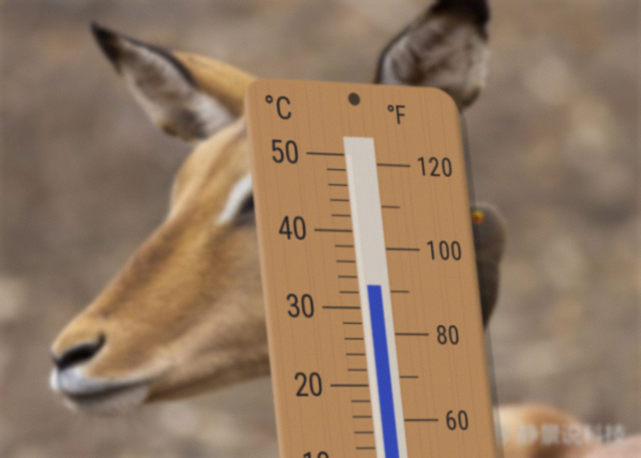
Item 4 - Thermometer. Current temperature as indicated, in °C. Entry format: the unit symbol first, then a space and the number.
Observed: °C 33
